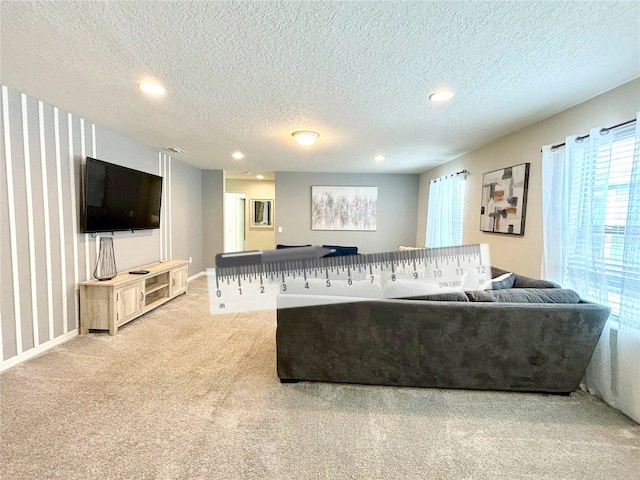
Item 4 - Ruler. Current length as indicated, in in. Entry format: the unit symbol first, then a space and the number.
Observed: in 5.5
